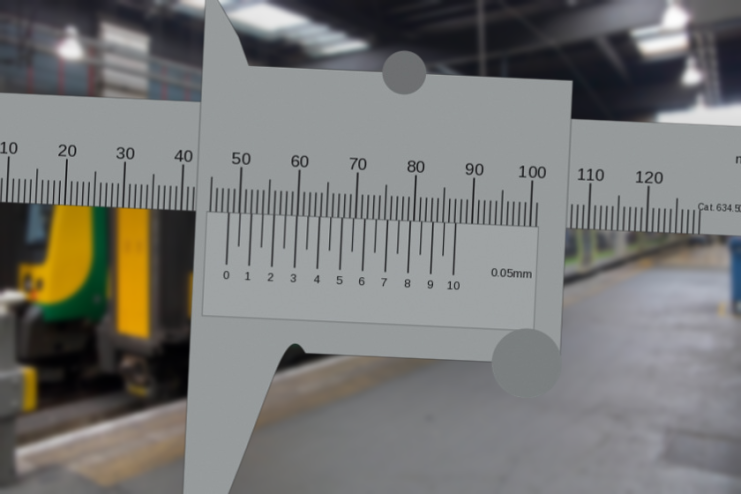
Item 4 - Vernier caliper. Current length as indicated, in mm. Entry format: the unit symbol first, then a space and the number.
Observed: mm 48.2
